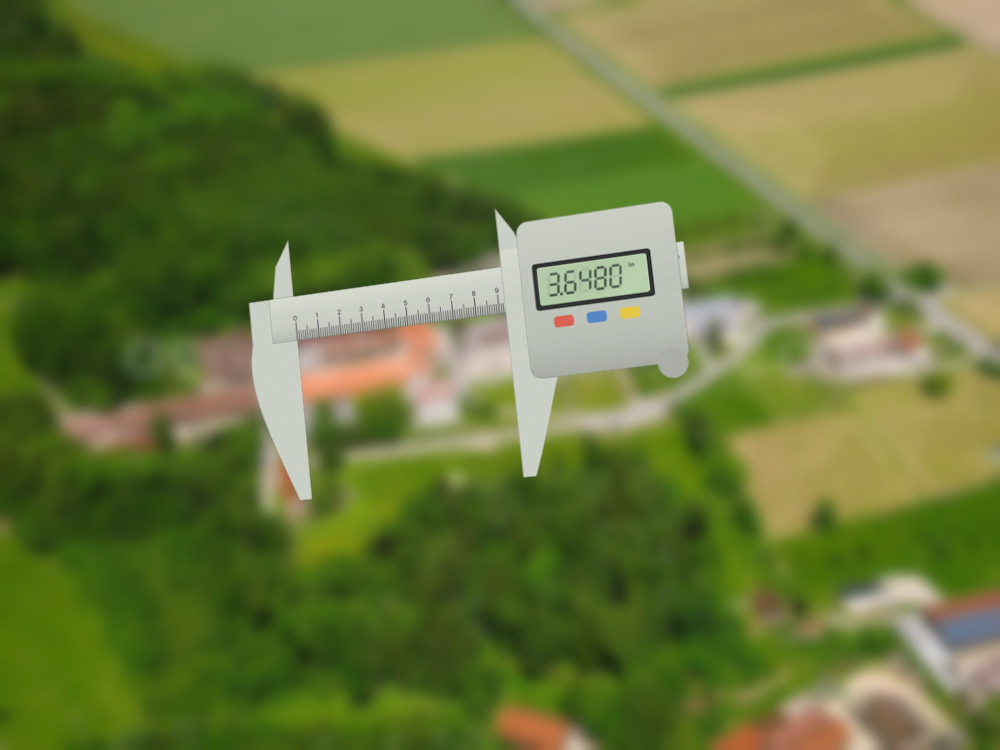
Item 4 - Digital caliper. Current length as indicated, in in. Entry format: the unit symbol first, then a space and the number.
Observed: in 3.6480
